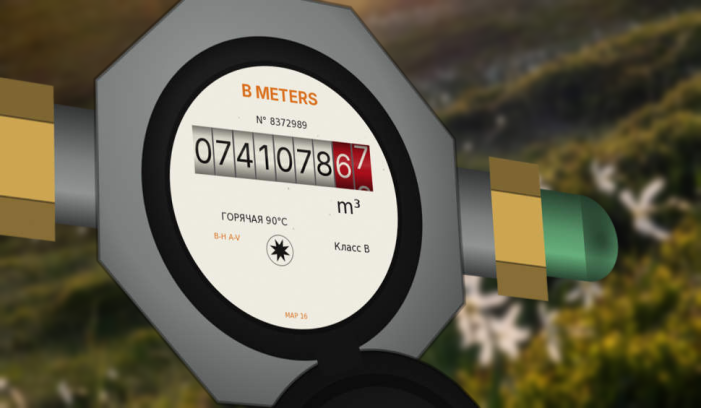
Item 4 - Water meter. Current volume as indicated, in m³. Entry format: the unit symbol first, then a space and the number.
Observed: m³ 741078.67
